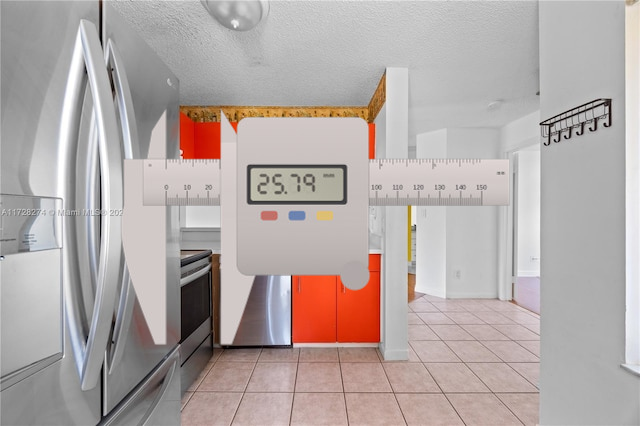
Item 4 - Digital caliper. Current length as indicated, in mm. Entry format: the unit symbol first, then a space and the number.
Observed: mm 25.79
